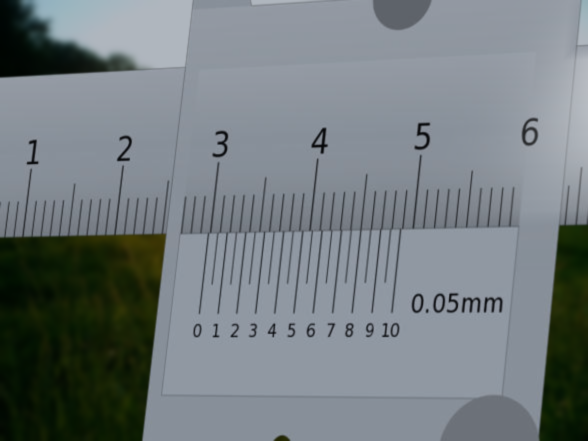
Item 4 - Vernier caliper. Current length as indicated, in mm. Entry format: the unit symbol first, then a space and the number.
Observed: mm 29.8
